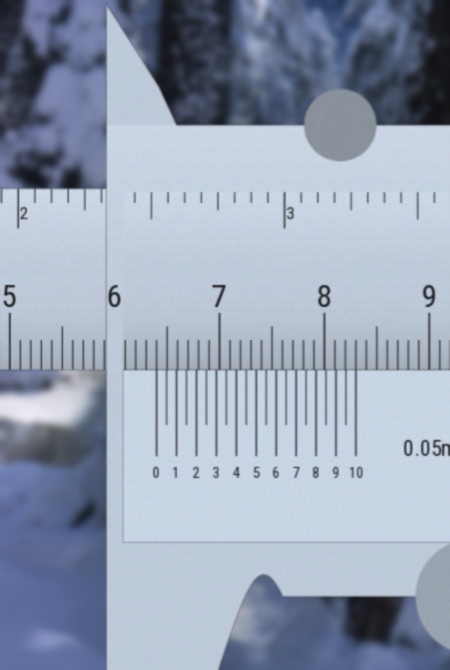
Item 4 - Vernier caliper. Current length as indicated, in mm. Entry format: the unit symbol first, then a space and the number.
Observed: mm 64.0
